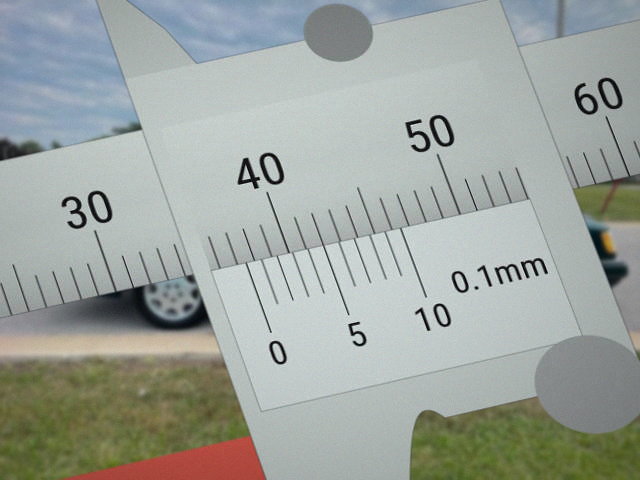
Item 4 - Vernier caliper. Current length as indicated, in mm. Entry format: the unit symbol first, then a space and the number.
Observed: mm 37.5
